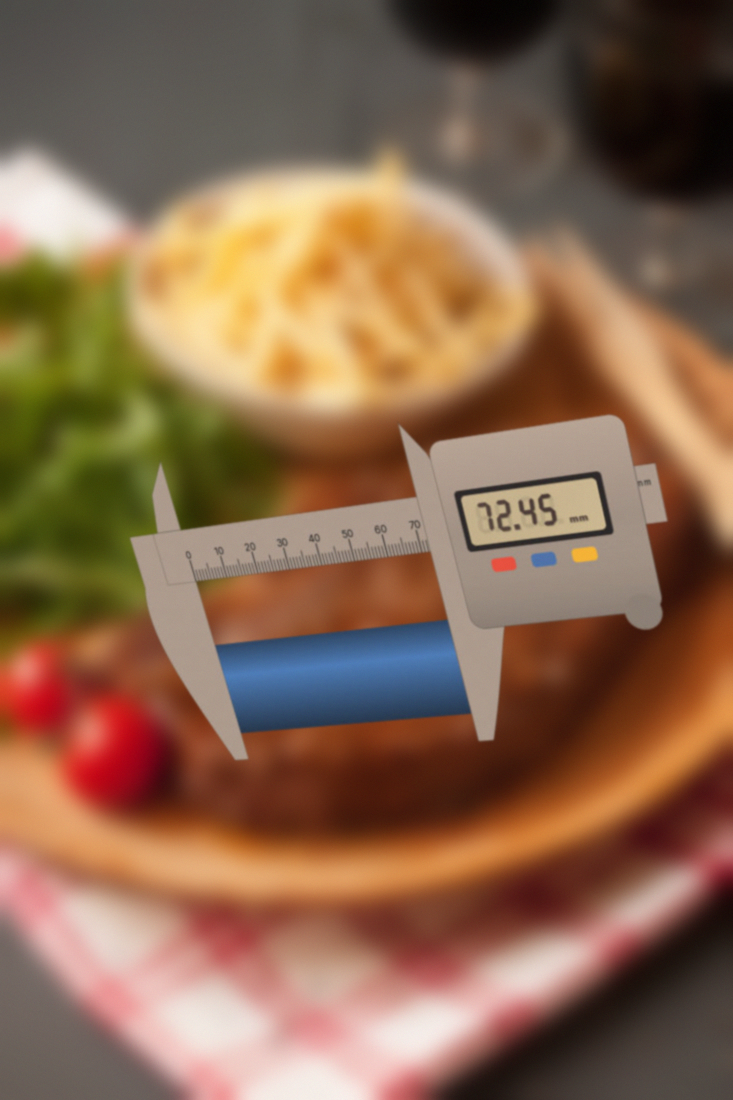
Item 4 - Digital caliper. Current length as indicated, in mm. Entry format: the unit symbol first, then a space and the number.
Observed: mm 72.45
